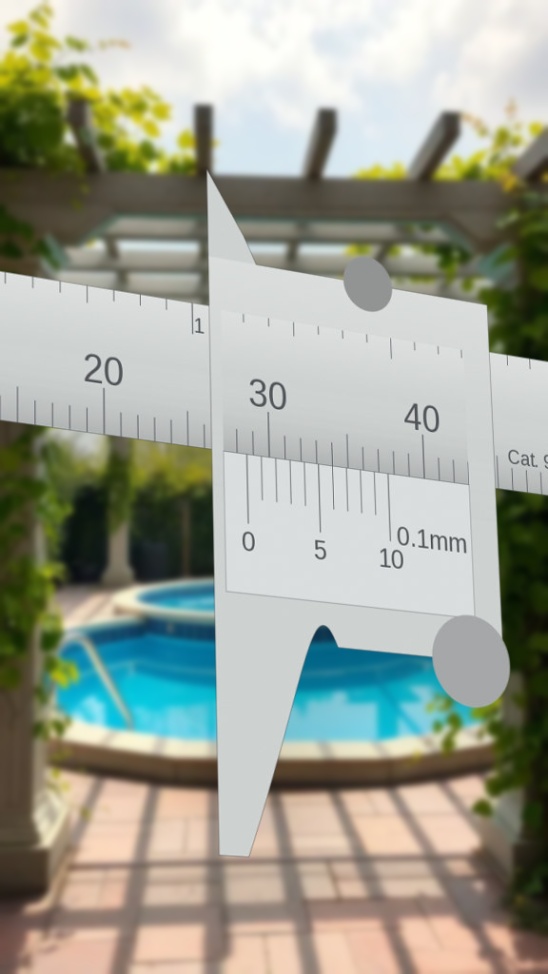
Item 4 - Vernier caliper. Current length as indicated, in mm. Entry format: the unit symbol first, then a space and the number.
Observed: mm 28.6
